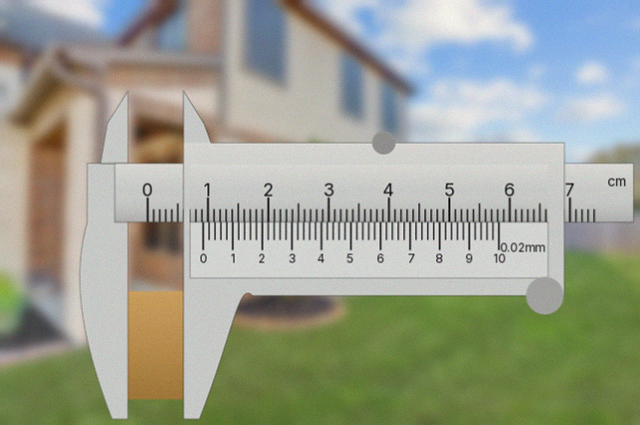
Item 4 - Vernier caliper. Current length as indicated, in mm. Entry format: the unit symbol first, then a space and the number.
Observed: mm 9.2
